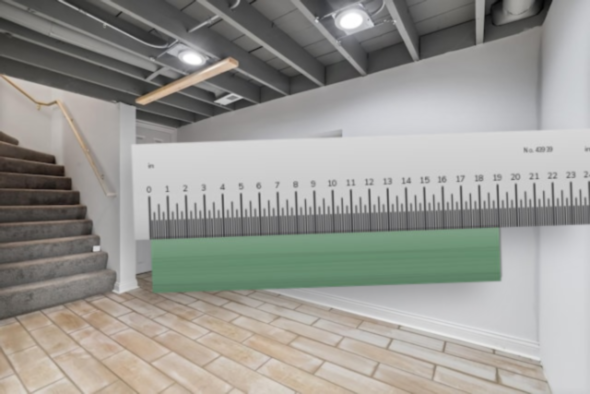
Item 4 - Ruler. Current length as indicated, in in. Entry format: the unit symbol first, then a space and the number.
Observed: in 19
